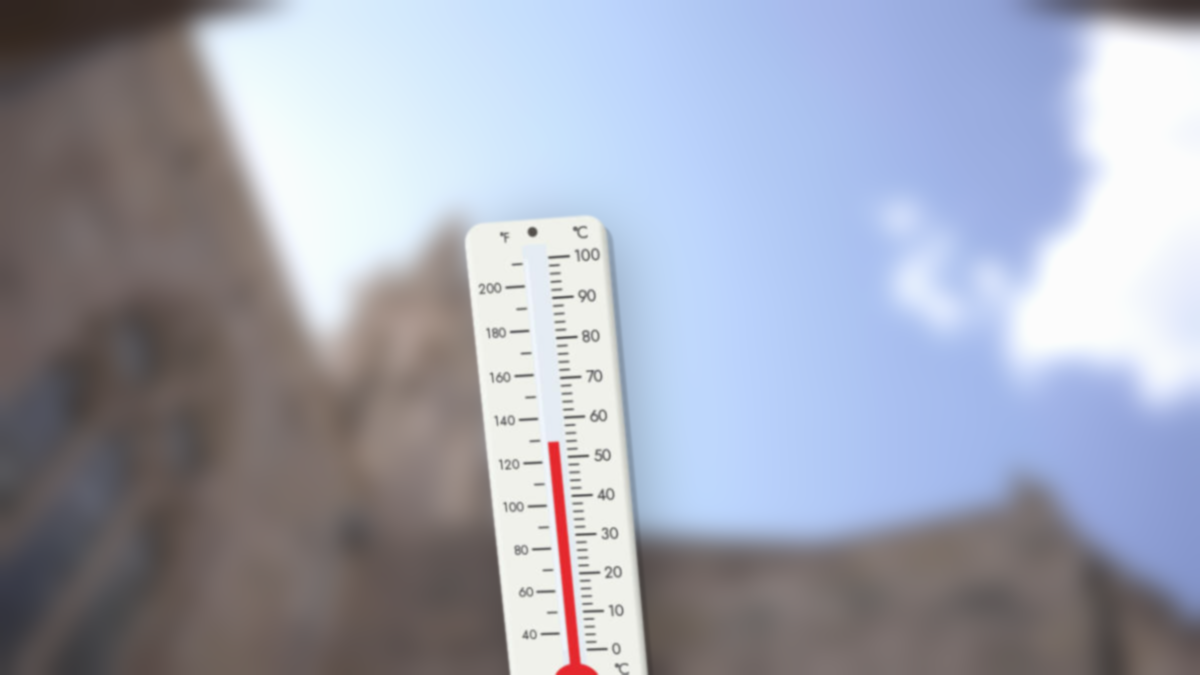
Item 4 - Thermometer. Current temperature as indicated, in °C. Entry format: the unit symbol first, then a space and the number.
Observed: °C 54
